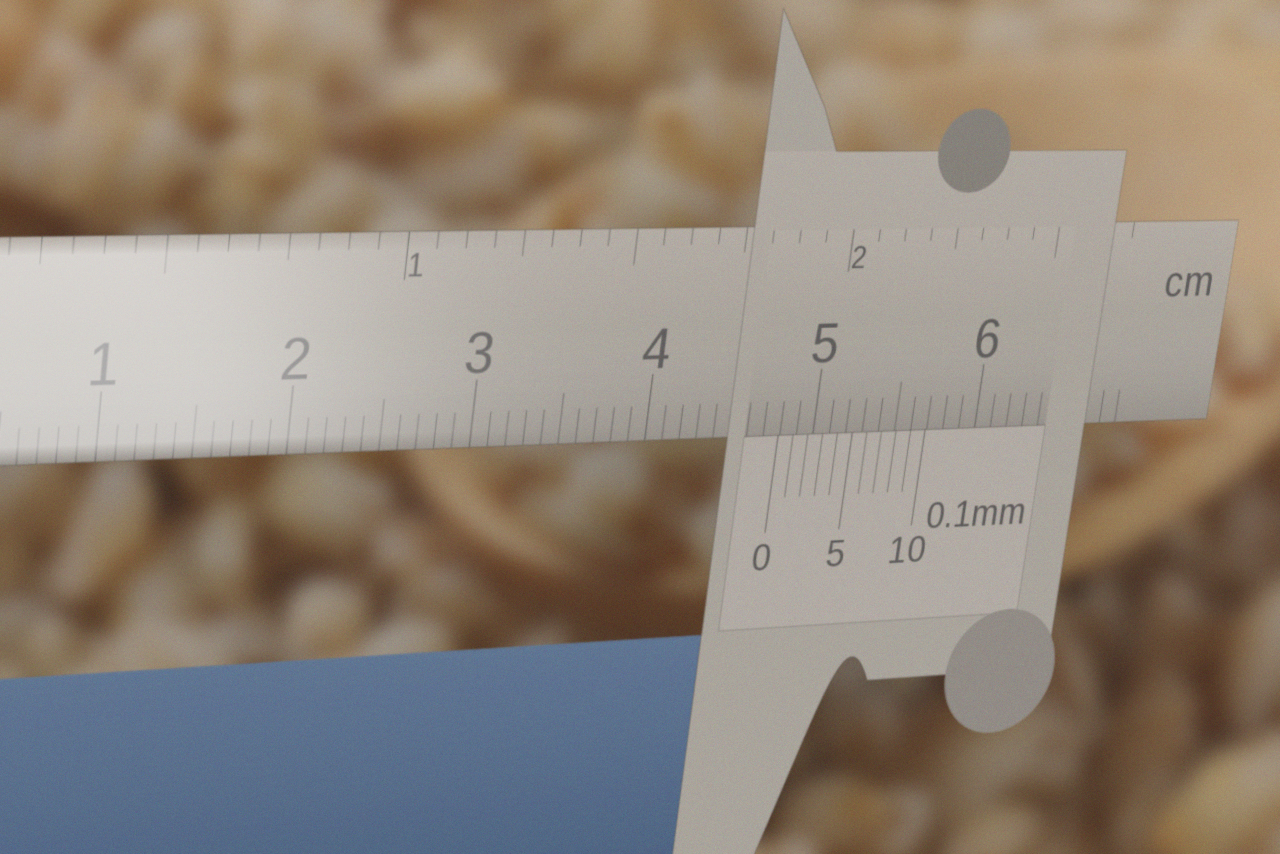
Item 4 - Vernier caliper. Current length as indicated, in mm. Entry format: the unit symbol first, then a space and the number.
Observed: mm 47.9
